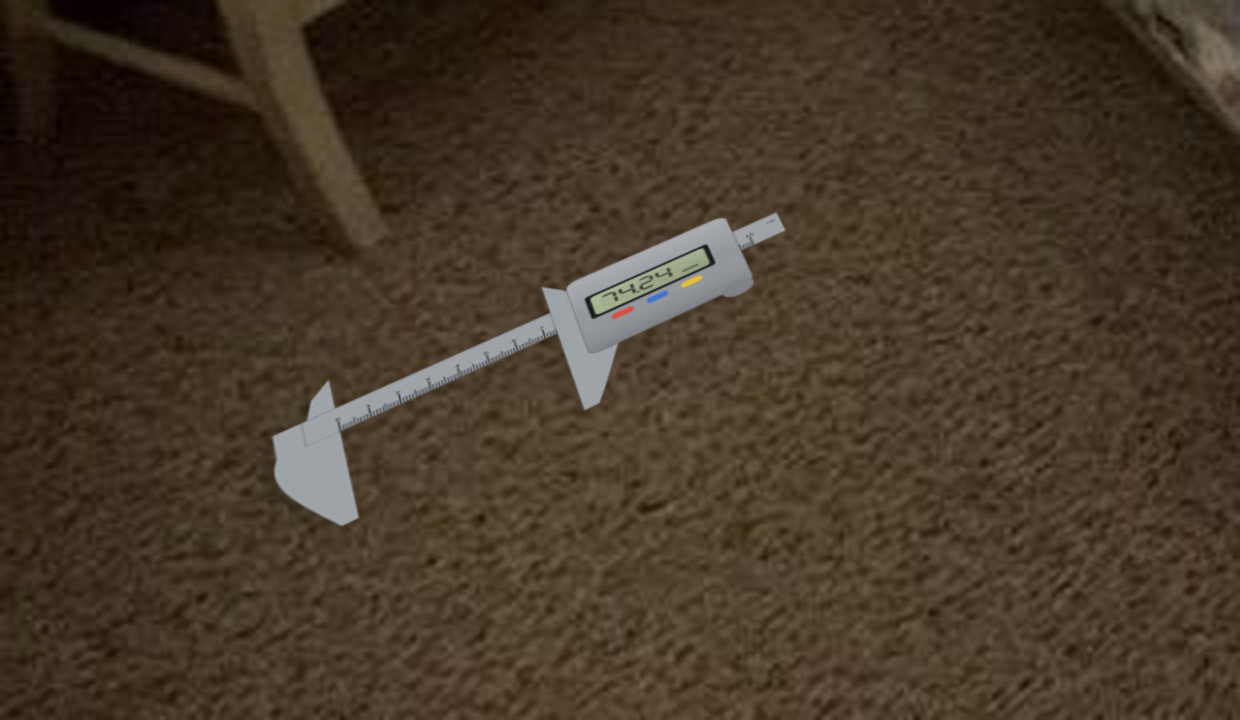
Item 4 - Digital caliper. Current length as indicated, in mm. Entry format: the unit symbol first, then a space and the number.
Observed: mm 74.24
